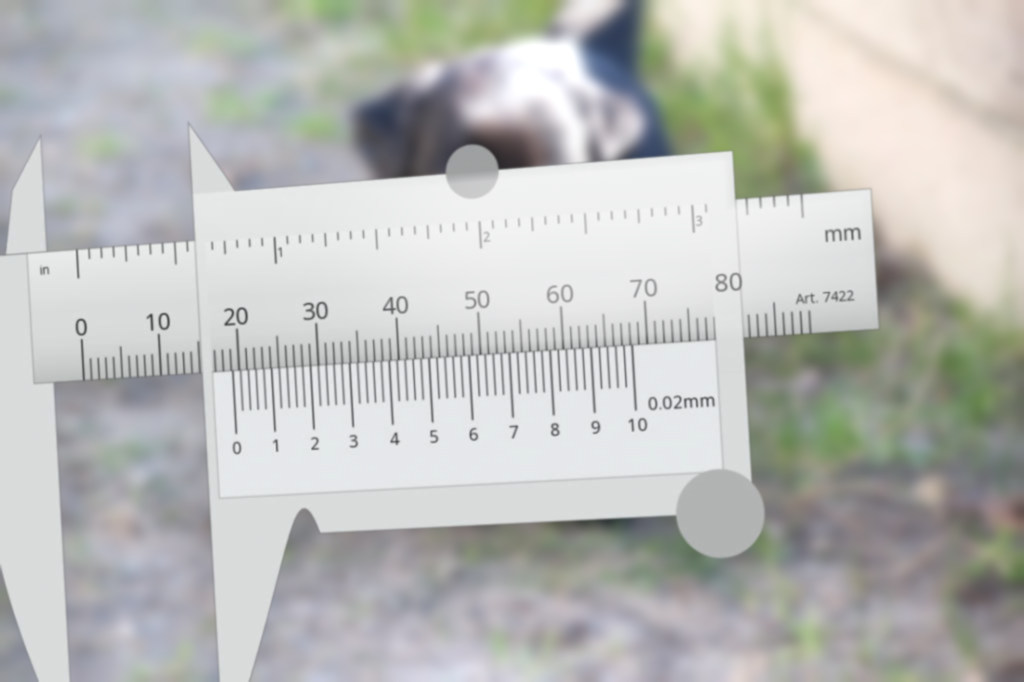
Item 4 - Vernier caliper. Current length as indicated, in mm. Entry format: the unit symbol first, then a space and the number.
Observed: mm 19.2
